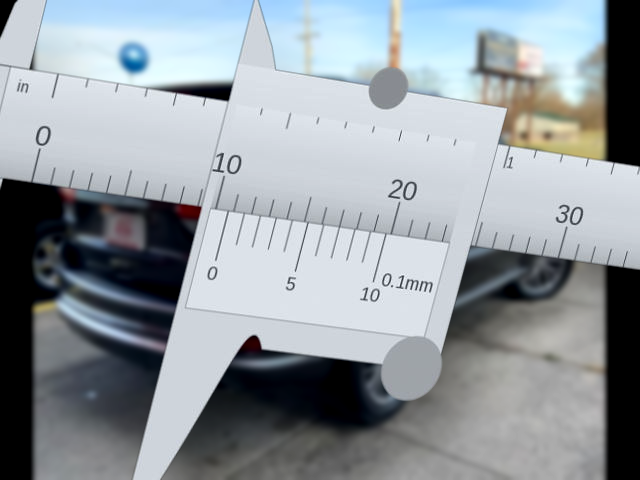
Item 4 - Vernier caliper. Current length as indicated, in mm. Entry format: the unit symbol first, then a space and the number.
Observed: mm 10.7
